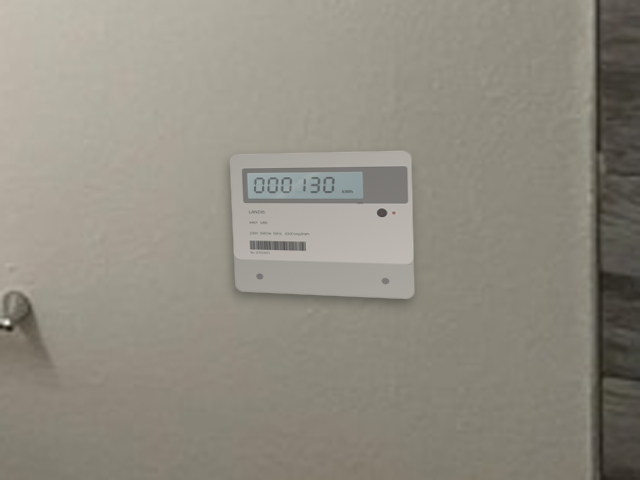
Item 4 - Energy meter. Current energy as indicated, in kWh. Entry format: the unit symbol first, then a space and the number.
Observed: kWh 130
